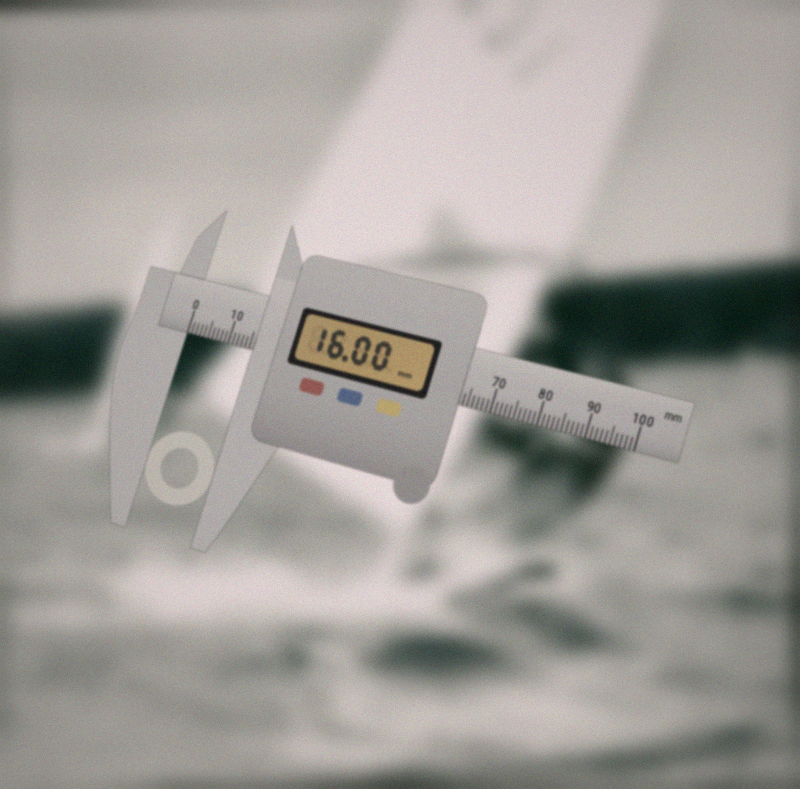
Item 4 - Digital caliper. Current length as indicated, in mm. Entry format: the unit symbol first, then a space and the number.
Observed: mm 16.00
